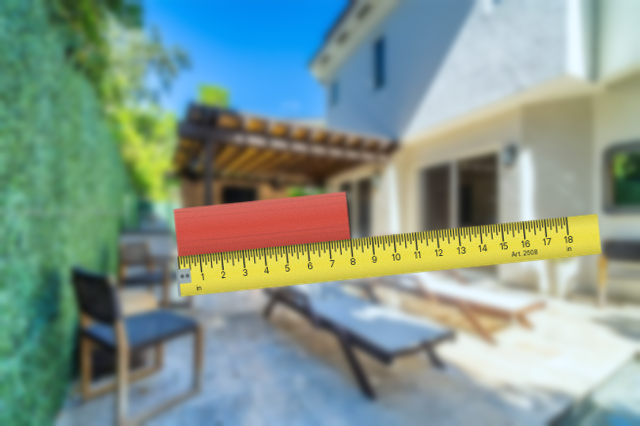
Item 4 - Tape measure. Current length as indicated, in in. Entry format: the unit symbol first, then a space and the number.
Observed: in 8
